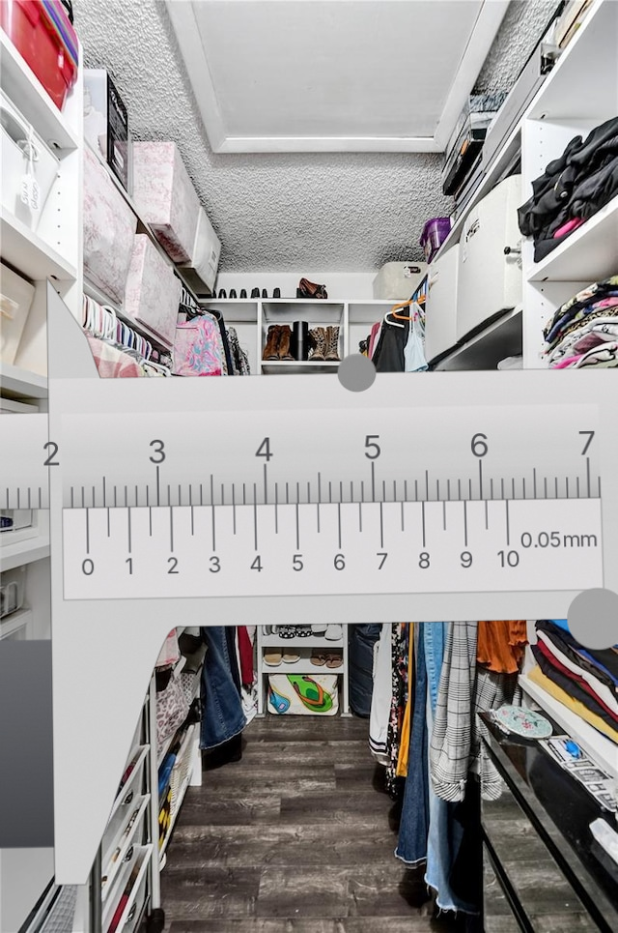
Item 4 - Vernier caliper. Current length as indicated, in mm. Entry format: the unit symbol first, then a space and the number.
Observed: mm 23.4
